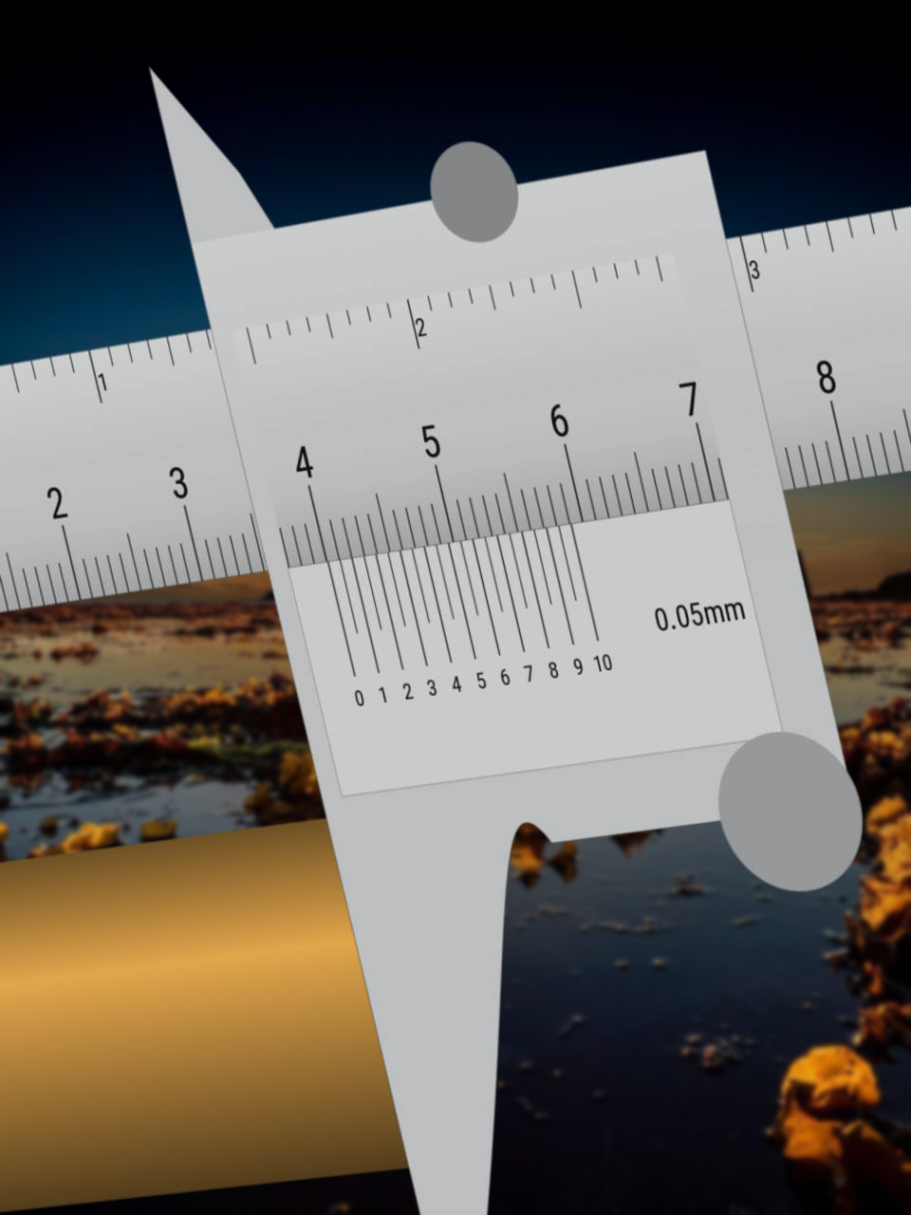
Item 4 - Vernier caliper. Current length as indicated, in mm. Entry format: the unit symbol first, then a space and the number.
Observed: mm 40.1
